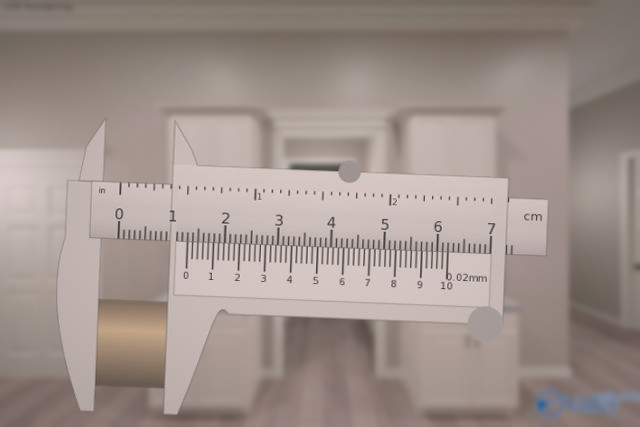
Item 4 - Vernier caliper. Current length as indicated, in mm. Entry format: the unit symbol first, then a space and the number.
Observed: mm 13.0
